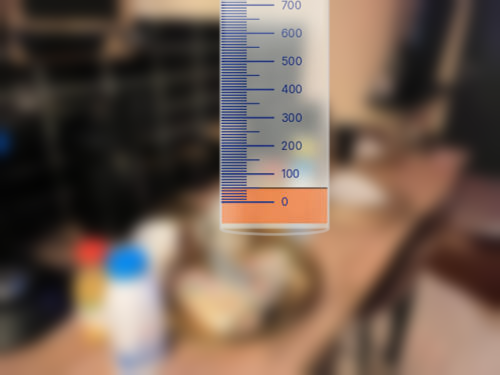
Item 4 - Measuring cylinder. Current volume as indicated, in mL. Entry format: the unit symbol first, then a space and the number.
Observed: mL 50
